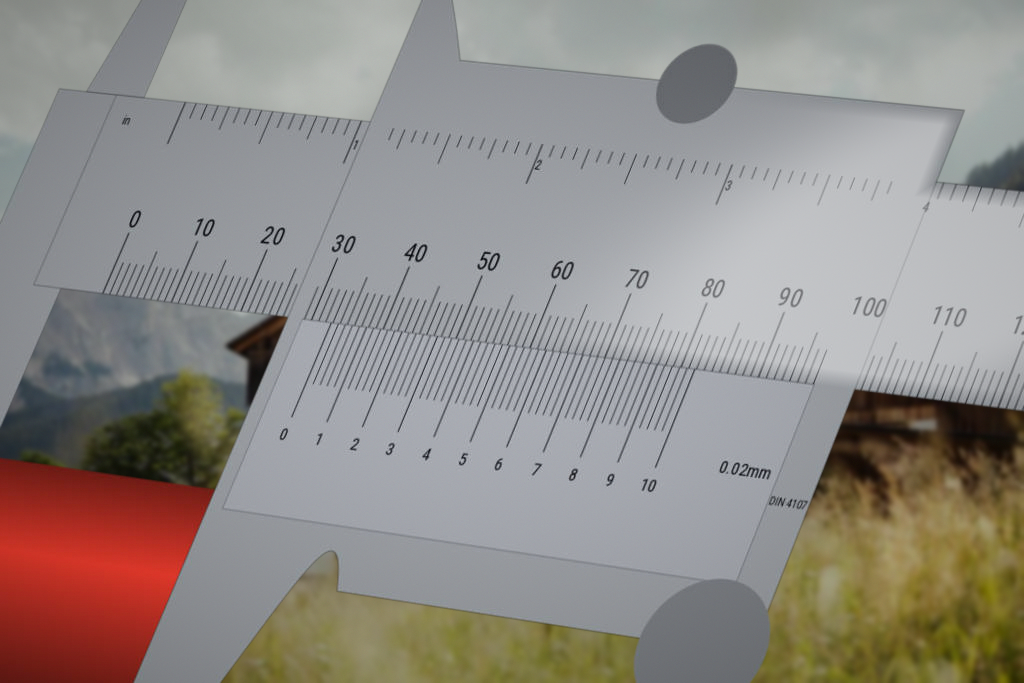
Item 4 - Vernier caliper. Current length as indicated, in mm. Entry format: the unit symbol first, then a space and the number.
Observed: mm 32.8
